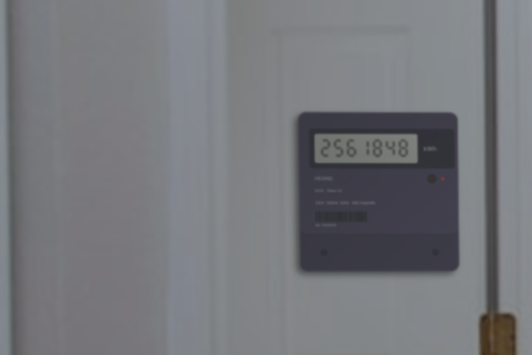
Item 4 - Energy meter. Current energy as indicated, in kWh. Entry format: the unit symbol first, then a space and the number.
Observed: kWh 2561848
